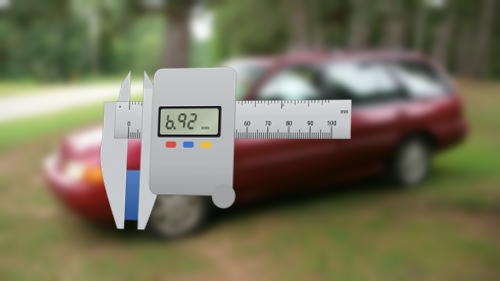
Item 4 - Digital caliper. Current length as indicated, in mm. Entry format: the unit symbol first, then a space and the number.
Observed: mm 6.92
